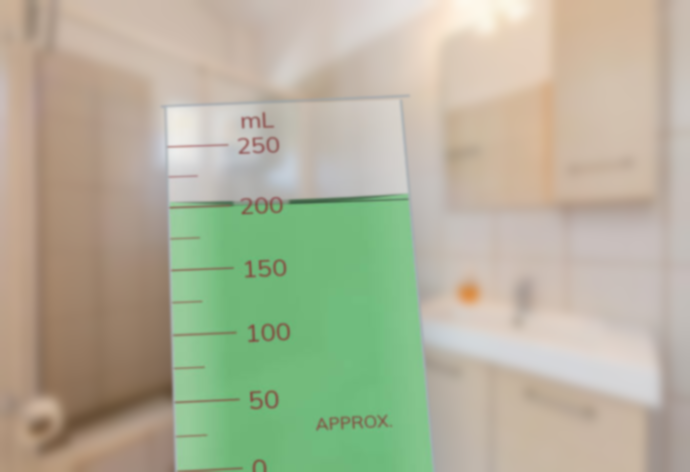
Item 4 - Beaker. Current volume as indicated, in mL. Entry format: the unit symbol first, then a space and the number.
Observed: mL 200
